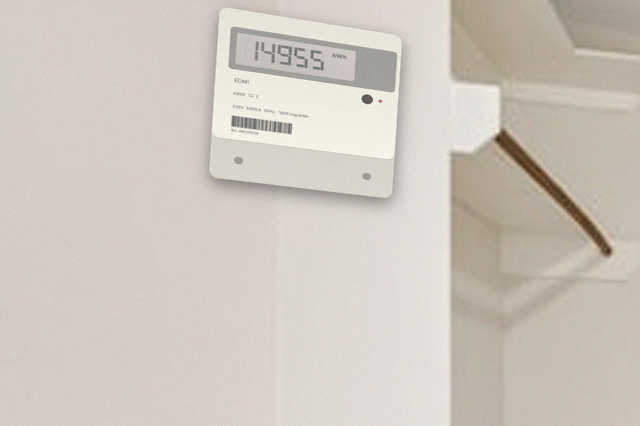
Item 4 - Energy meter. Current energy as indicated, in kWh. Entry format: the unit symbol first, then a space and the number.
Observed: kWh 14955
